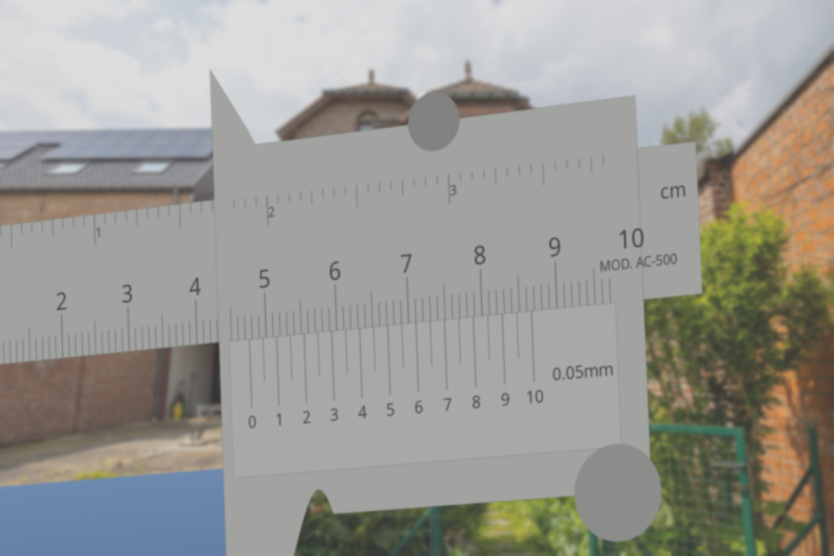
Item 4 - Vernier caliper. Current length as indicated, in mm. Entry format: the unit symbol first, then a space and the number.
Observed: mm 47.6
